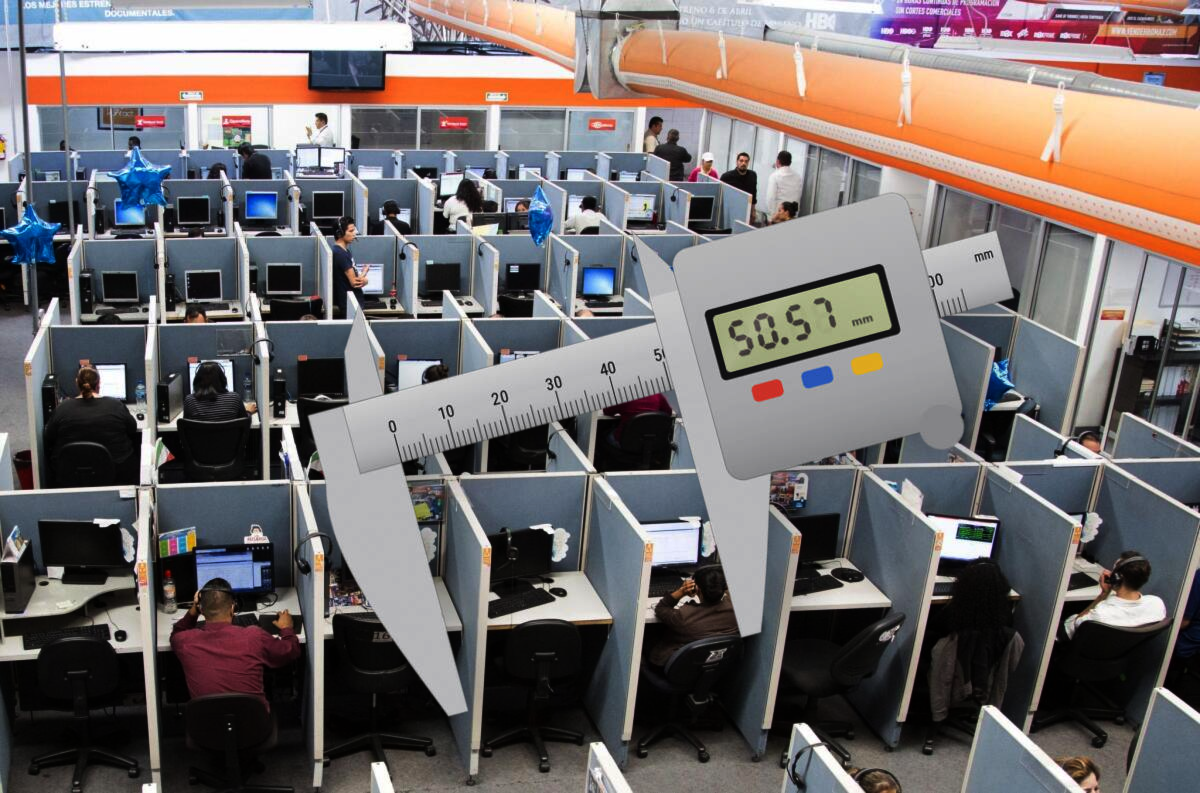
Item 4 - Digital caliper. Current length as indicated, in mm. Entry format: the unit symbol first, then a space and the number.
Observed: mm 50.57
